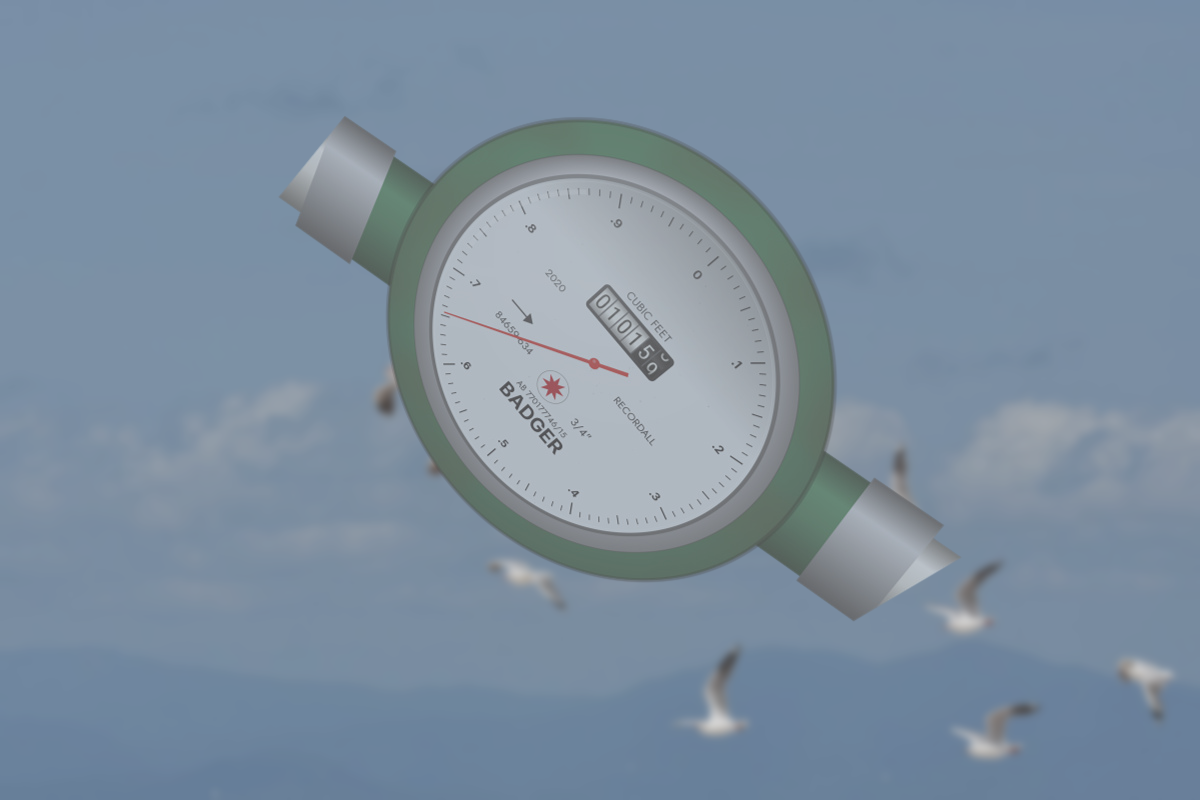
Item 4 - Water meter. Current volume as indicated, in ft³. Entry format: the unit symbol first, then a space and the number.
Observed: ft³ 10158.65
